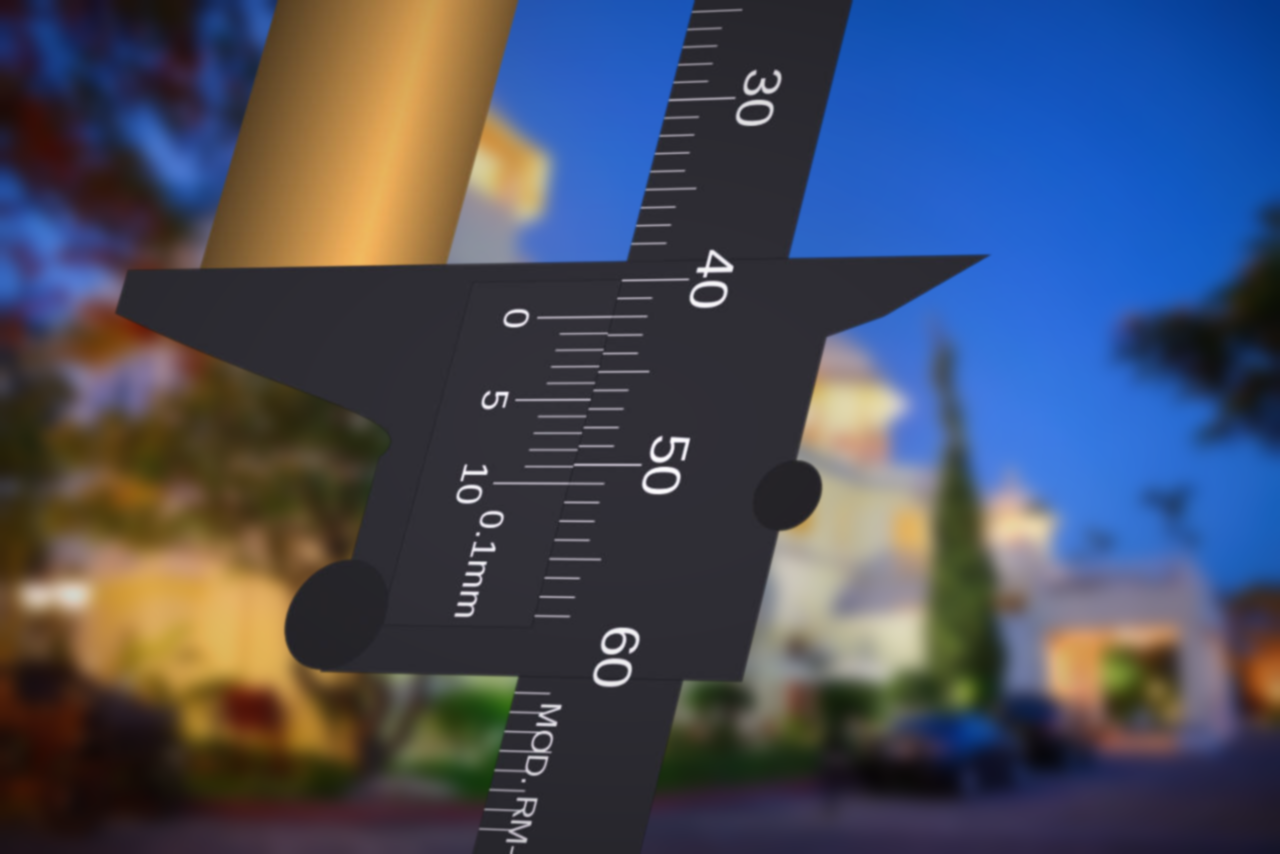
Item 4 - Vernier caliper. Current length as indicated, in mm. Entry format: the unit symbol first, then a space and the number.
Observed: mm 42.0
